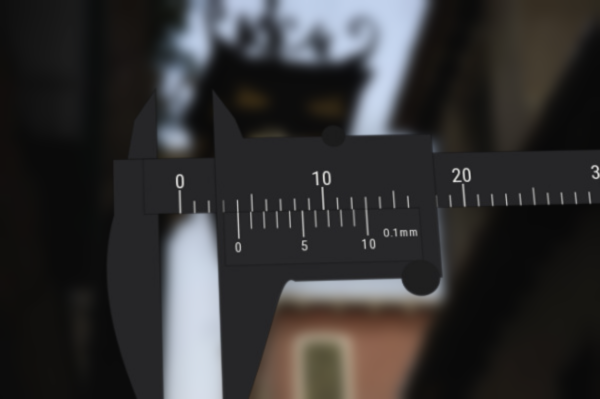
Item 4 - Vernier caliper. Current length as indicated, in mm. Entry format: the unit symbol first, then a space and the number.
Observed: mm 4.0
